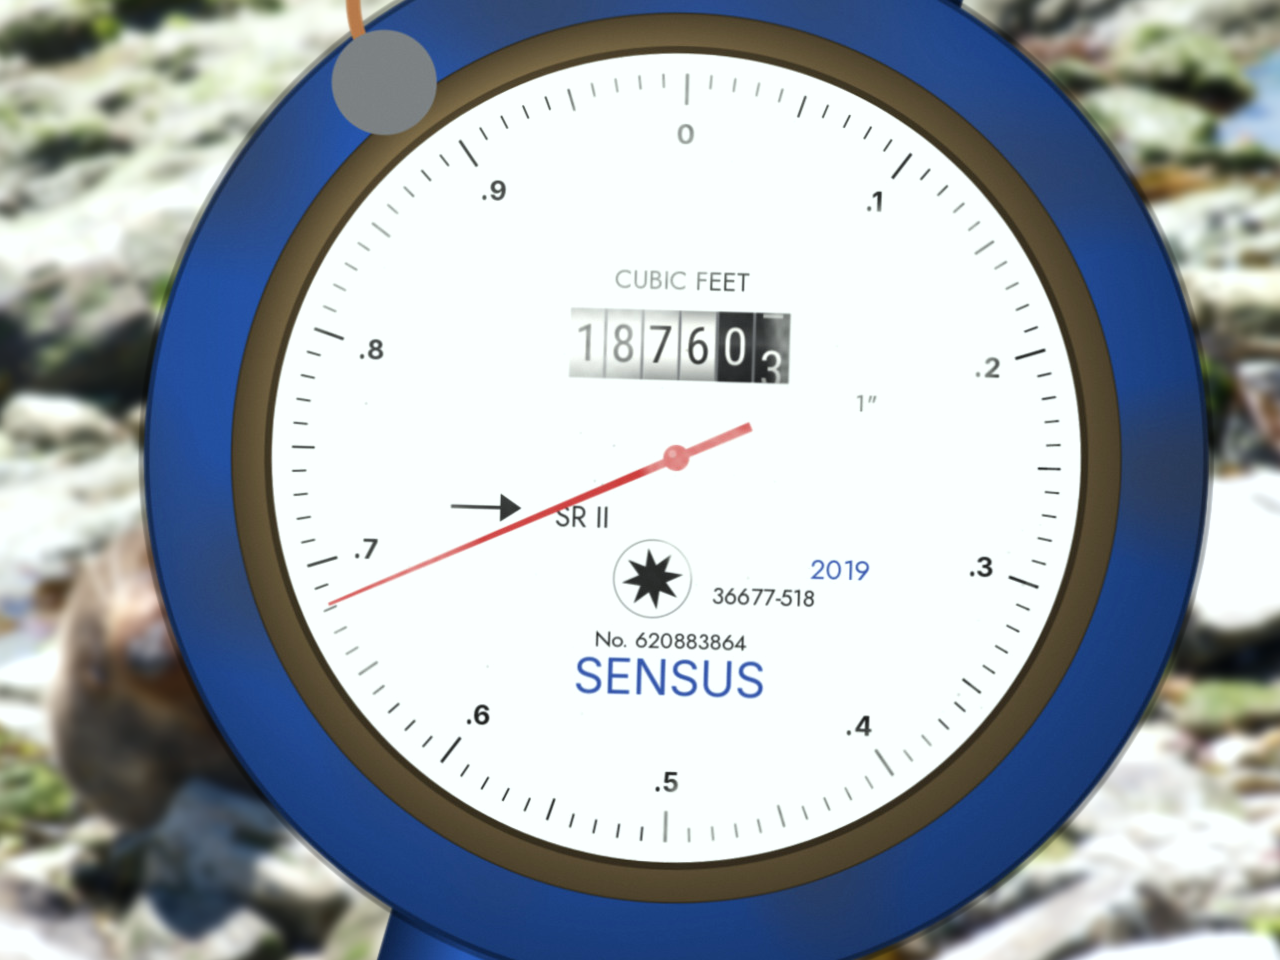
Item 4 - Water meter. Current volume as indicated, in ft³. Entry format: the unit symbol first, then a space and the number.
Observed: ft³ 187602.68
